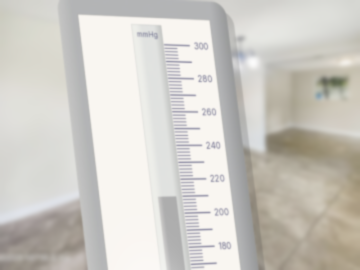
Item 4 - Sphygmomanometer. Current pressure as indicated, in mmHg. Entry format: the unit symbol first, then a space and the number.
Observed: mmHg 210
